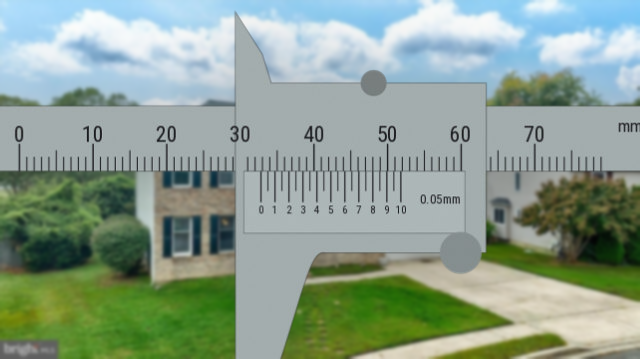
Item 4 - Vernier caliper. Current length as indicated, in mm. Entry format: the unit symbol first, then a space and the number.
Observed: mm 32.8
